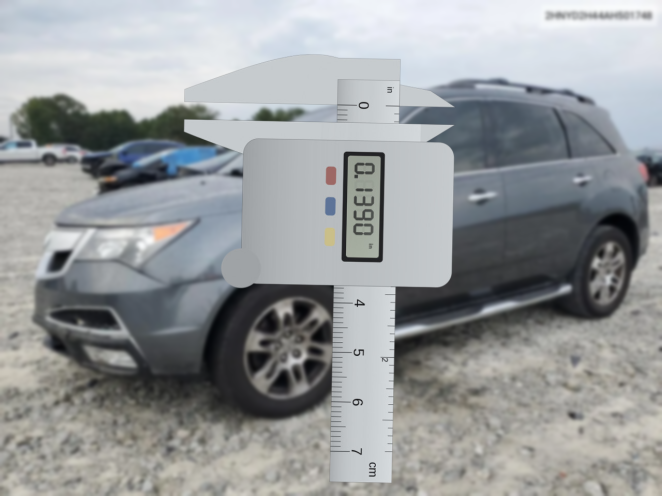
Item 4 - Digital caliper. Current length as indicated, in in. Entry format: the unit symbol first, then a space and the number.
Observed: in 0.1390
